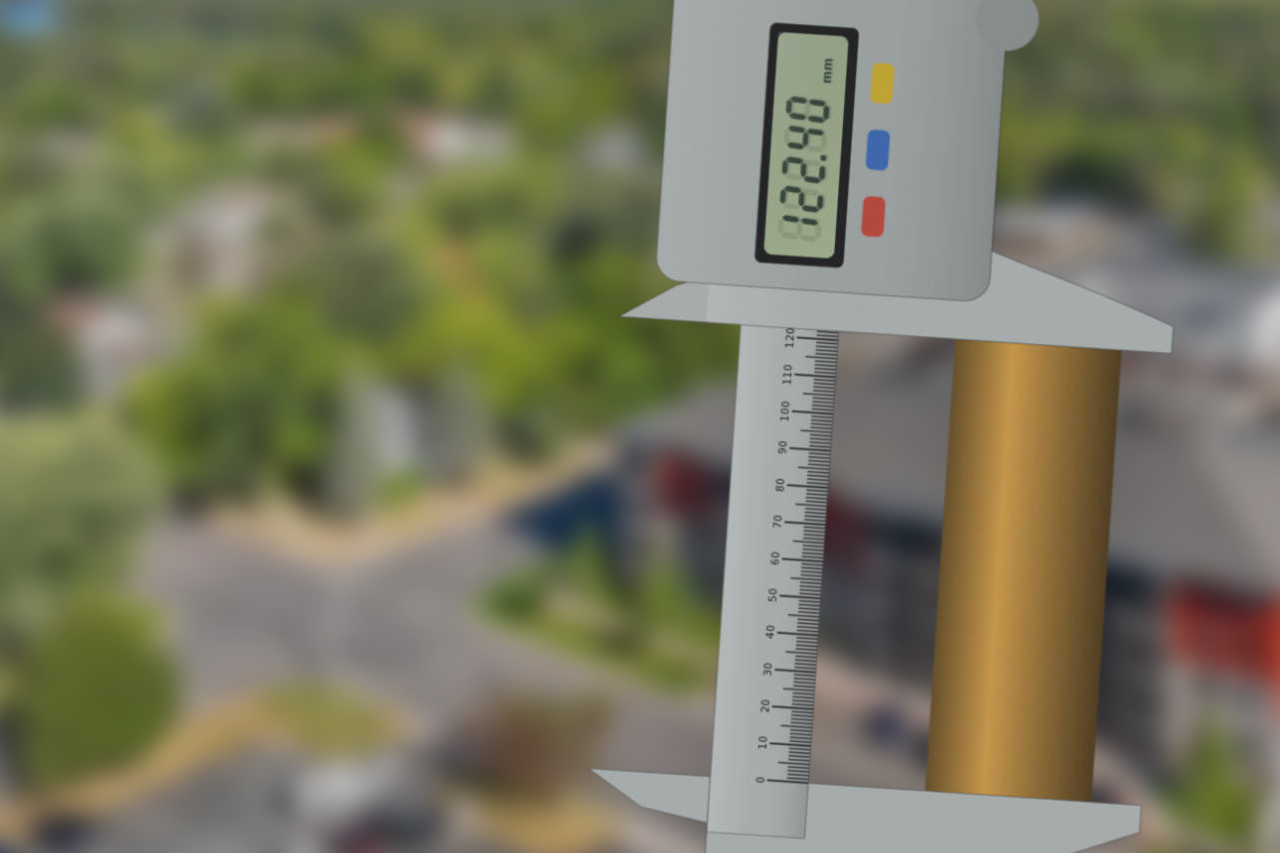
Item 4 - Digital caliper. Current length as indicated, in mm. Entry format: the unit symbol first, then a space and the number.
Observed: mm 122.40
